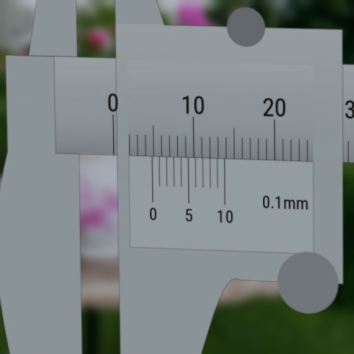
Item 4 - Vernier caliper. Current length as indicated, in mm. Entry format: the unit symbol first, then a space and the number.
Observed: mm 4.8
